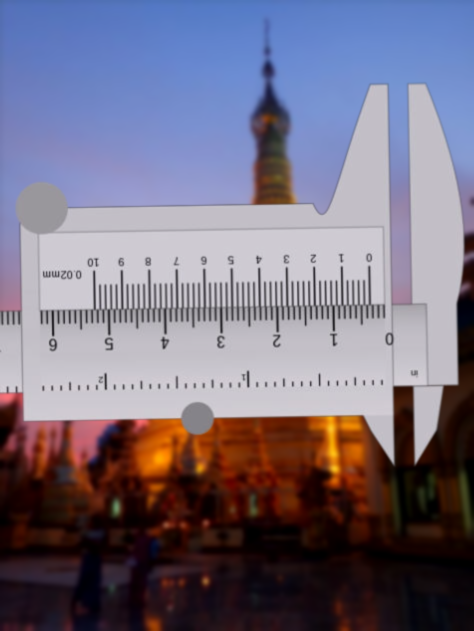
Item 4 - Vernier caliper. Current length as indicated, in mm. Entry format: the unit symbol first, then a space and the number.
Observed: mm 3.5
